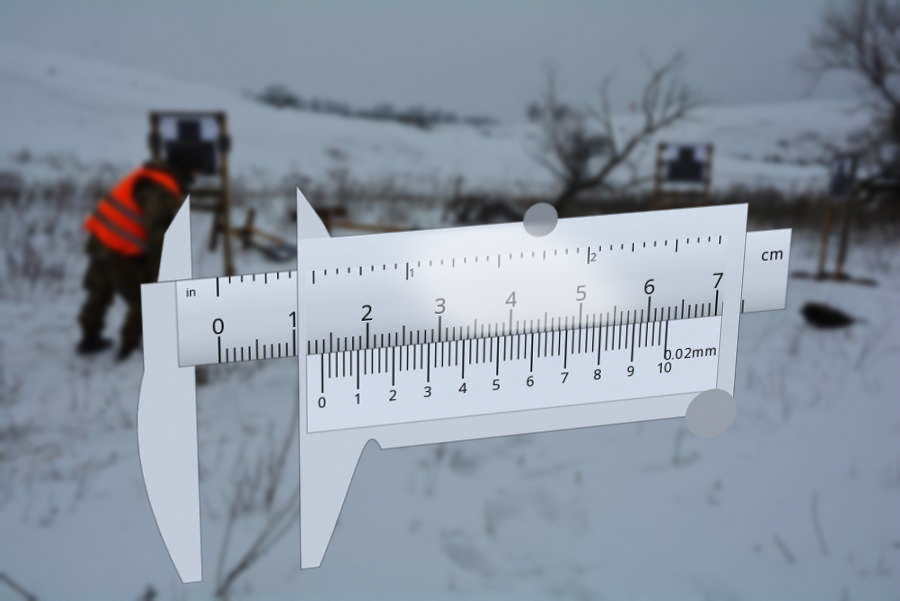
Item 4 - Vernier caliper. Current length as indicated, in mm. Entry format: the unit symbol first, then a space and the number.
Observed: mm 13.8
